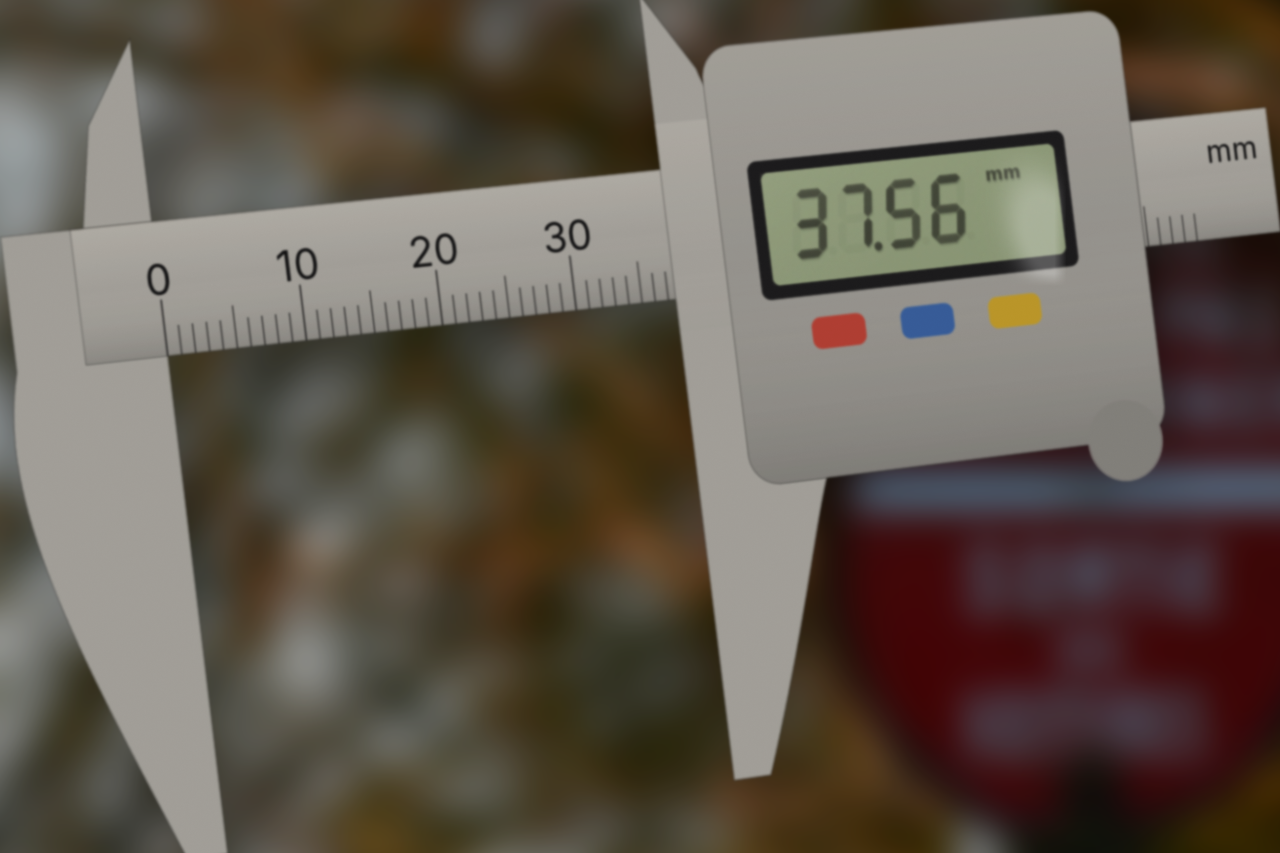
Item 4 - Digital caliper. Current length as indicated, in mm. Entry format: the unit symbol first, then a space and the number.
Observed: mm 37.56
